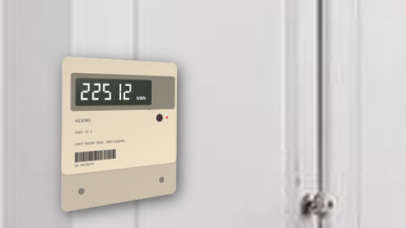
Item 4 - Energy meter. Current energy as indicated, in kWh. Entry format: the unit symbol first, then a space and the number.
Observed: kWh 22512
